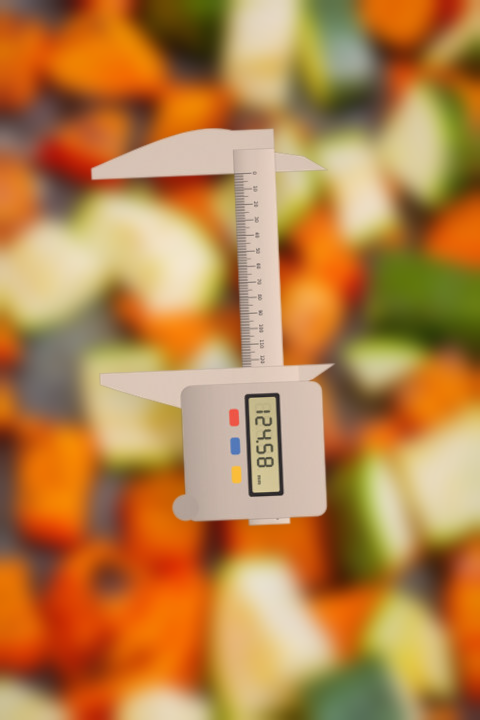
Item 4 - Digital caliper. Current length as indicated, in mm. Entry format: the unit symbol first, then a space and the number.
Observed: mm 124.58
